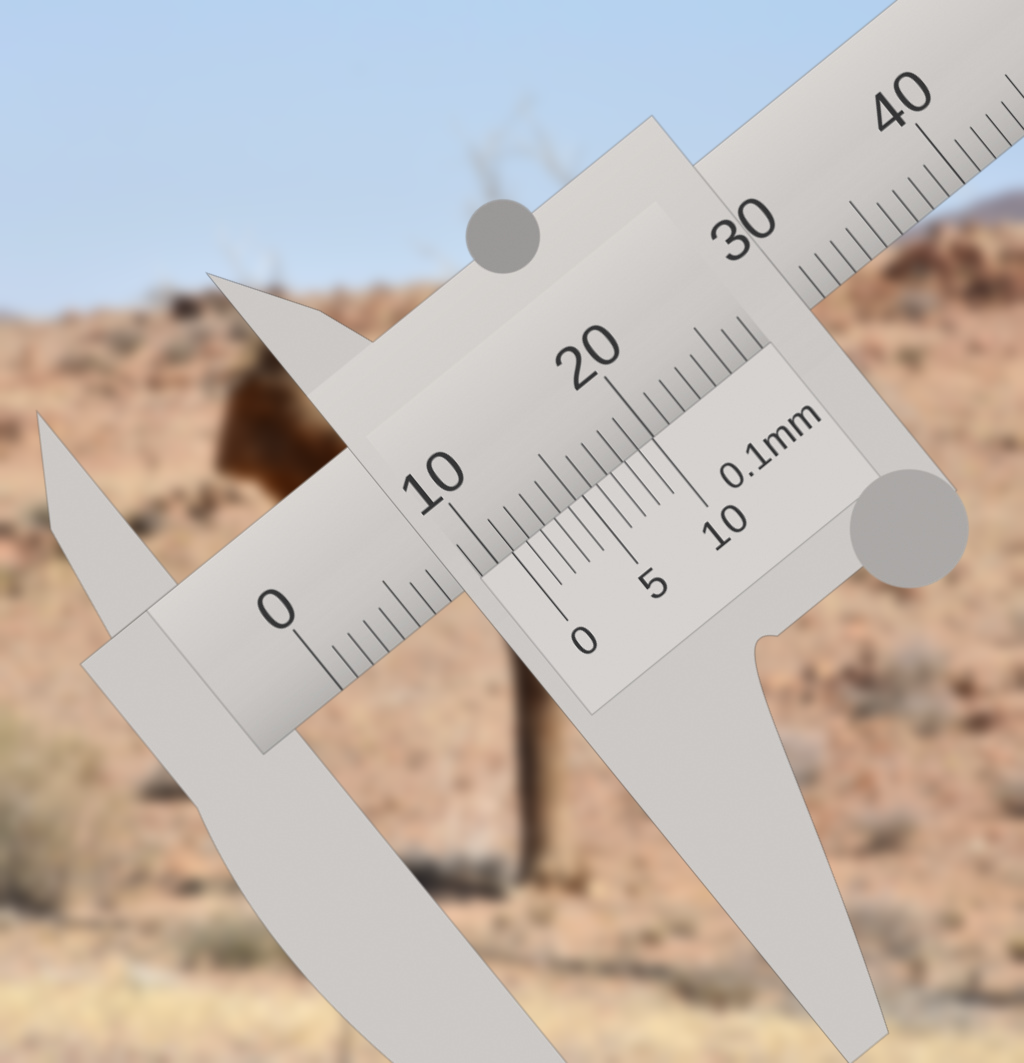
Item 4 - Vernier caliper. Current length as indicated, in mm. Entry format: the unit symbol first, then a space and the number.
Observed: mm 10.9
